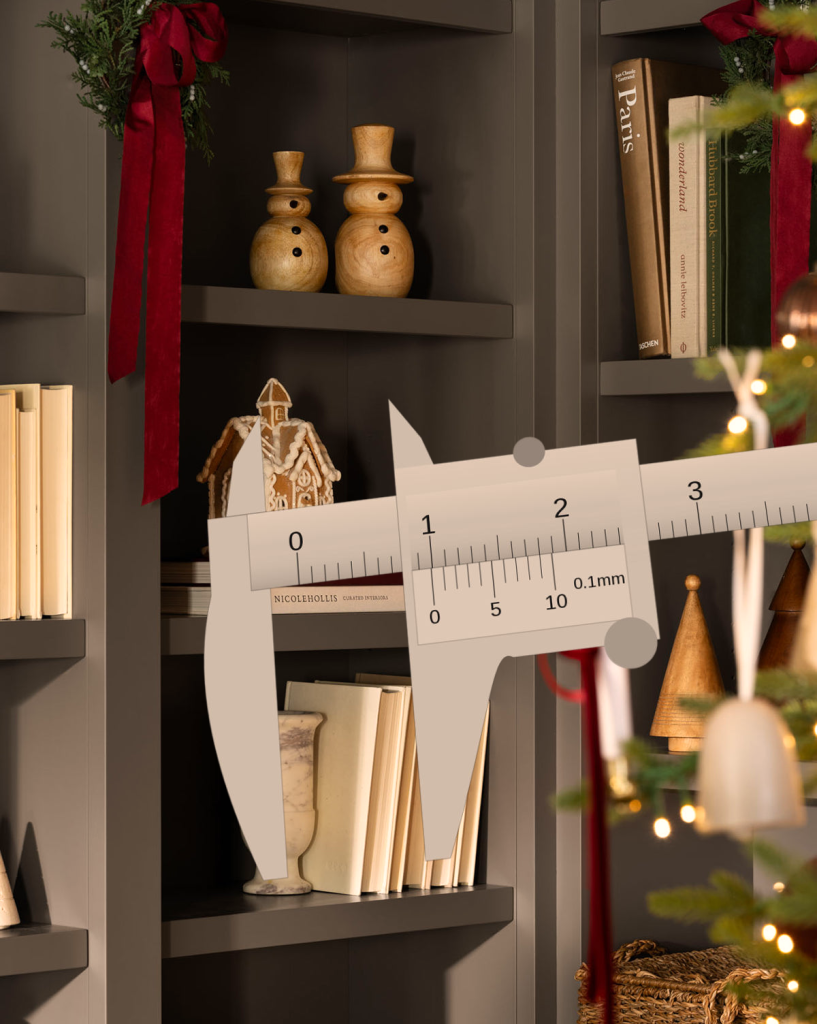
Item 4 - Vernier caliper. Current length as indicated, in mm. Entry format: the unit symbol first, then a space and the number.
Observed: mm 9.9
